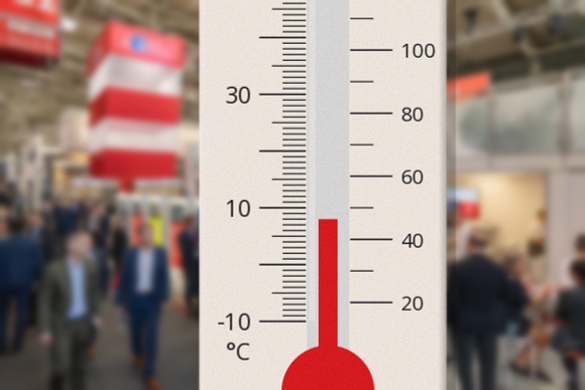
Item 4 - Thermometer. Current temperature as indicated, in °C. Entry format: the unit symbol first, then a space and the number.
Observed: °C 8
